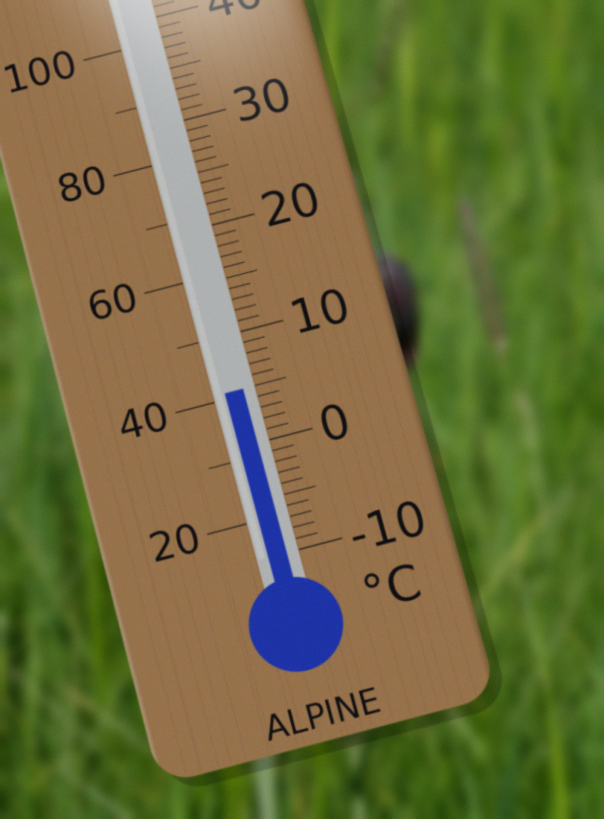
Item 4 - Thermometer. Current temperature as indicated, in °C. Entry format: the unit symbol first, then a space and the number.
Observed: °C 5
